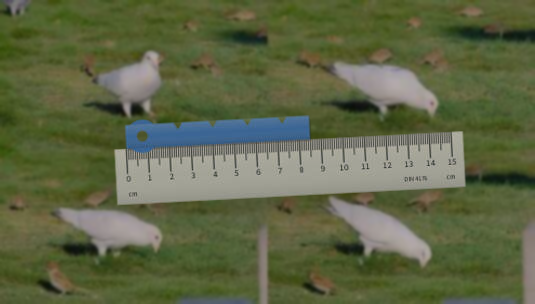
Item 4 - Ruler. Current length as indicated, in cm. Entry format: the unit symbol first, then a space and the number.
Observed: cm 8.5
